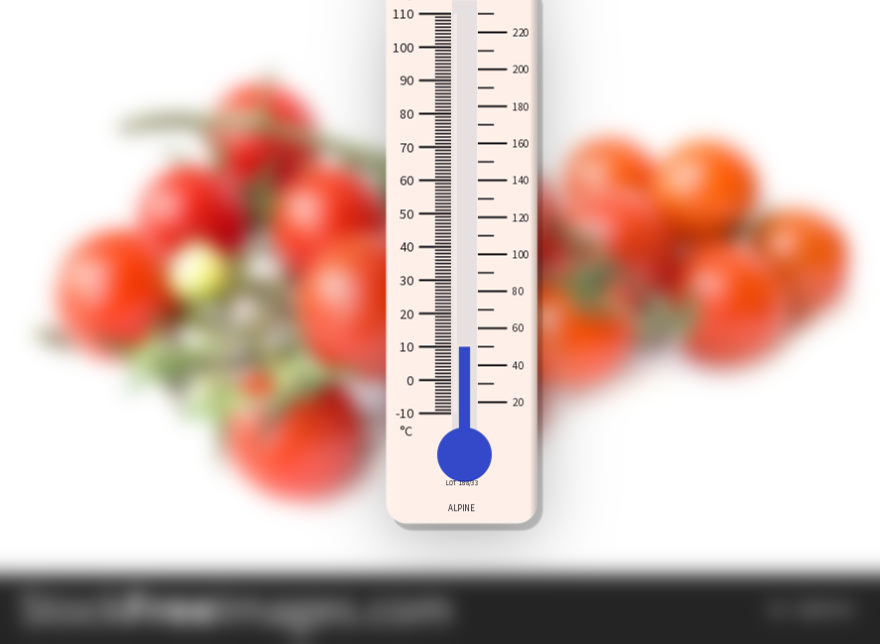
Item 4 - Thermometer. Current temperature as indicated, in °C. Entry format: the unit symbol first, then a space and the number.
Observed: °C 10
